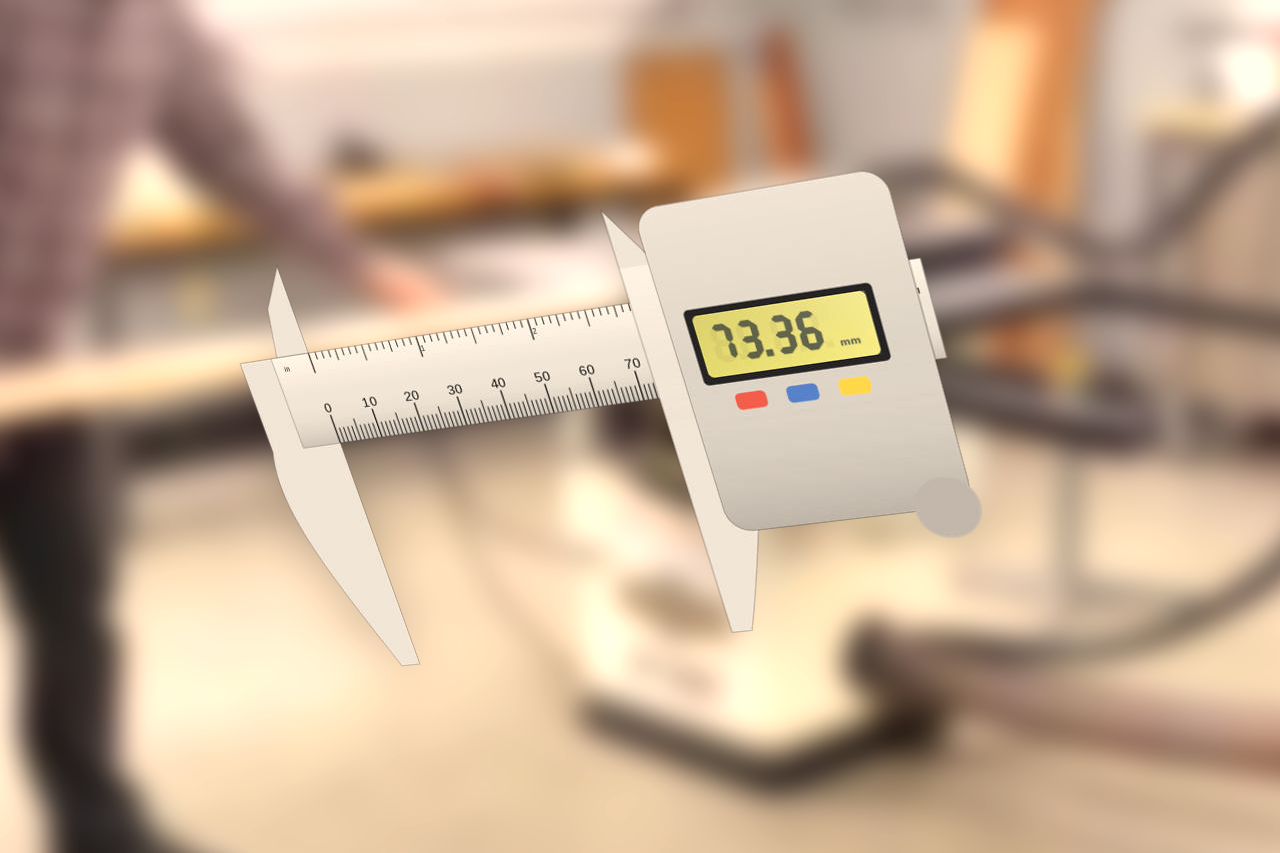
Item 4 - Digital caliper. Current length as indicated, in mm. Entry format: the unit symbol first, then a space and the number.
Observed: mm 73.36
